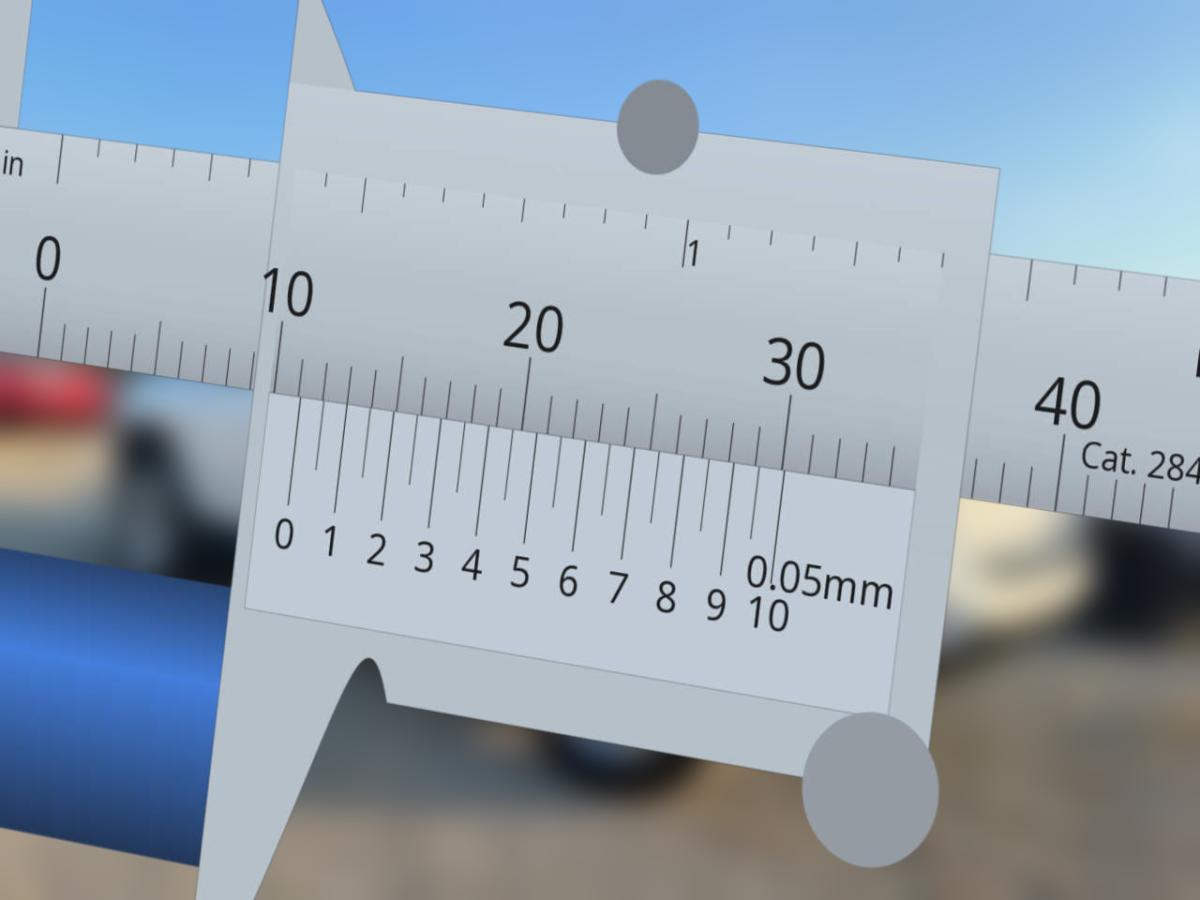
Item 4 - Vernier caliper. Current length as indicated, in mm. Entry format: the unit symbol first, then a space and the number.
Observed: mm 11.10
